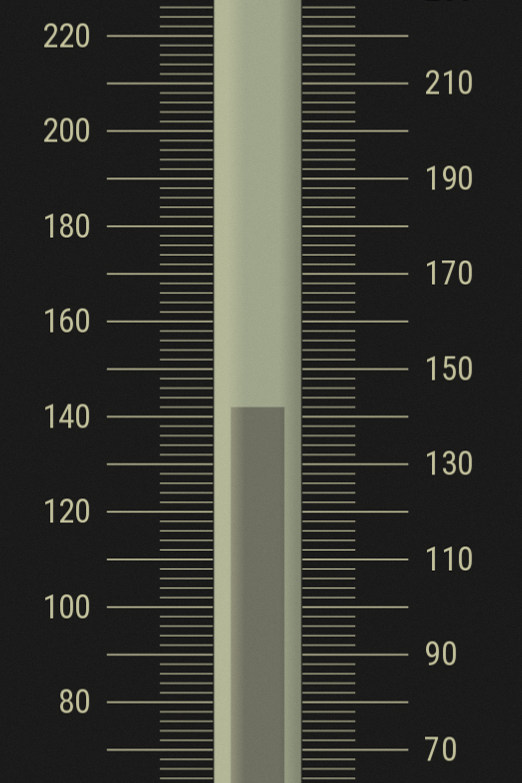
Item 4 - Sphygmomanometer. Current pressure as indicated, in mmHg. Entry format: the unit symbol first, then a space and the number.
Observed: mmHg 142
